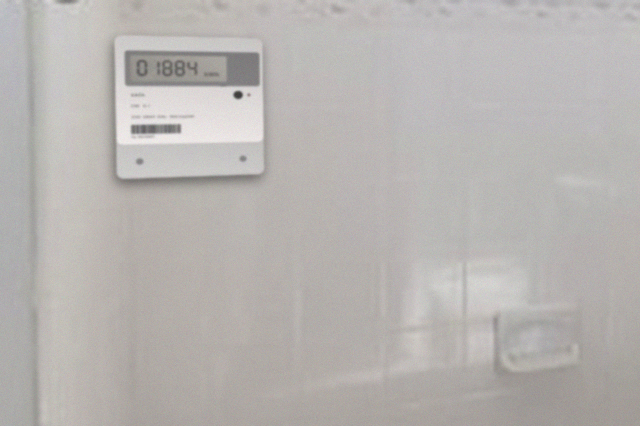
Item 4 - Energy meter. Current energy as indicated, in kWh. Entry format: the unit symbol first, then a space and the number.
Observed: kWh 1884
